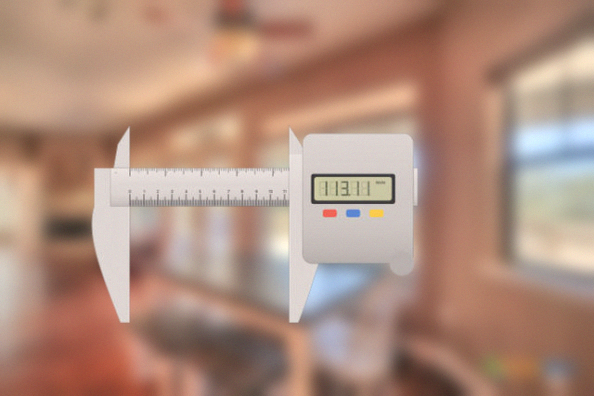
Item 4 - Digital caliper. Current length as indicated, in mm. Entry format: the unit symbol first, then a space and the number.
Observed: mm 113.11
